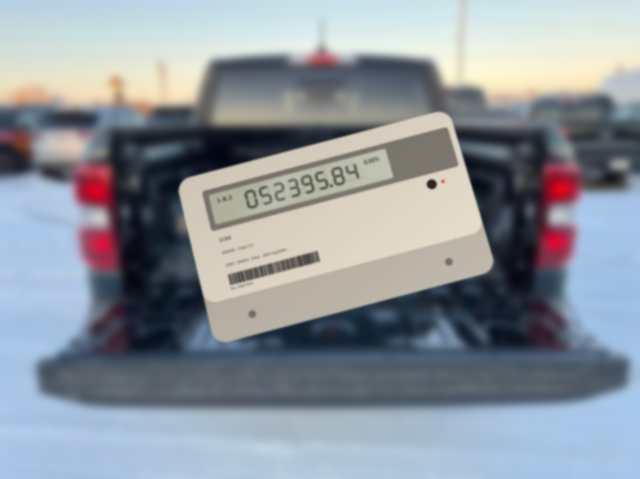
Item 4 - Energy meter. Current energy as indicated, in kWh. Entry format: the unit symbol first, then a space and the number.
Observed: kWh 52395.84
